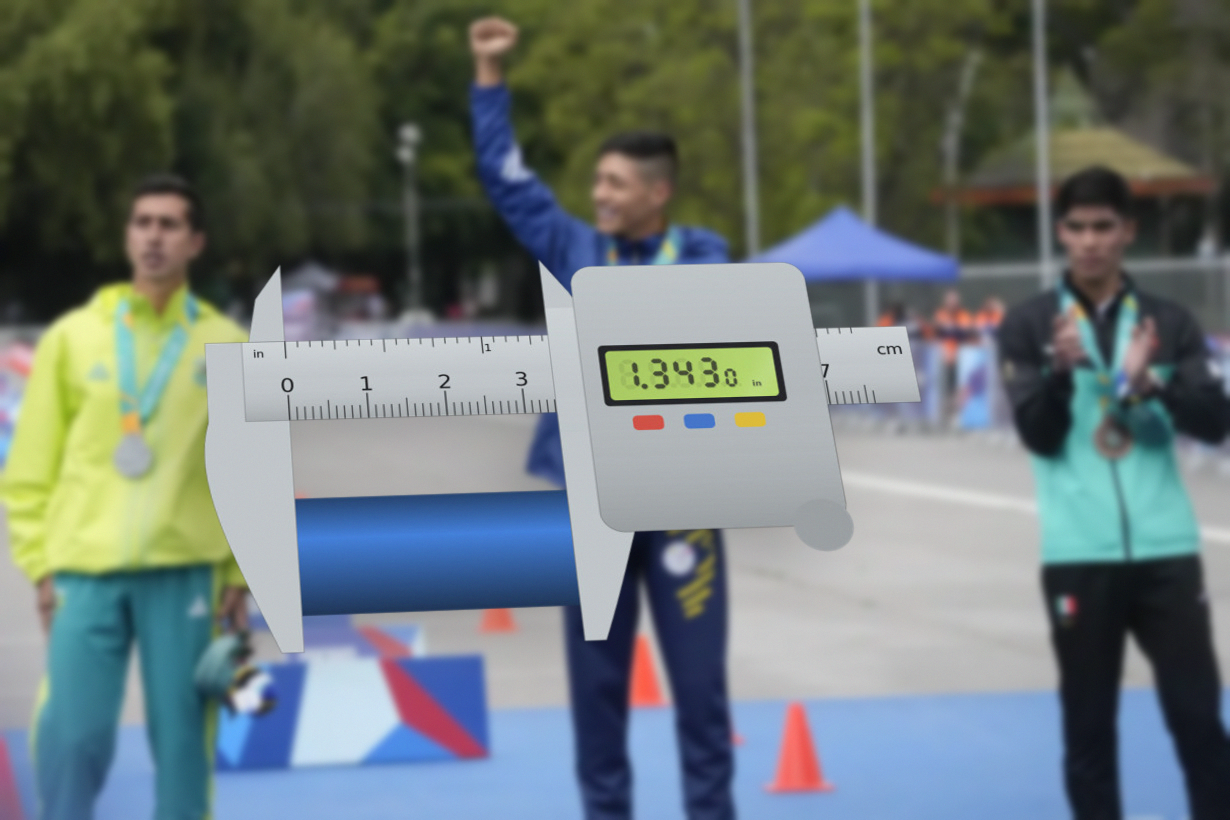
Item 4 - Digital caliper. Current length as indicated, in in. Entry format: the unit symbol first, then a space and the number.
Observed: in 1.3430
